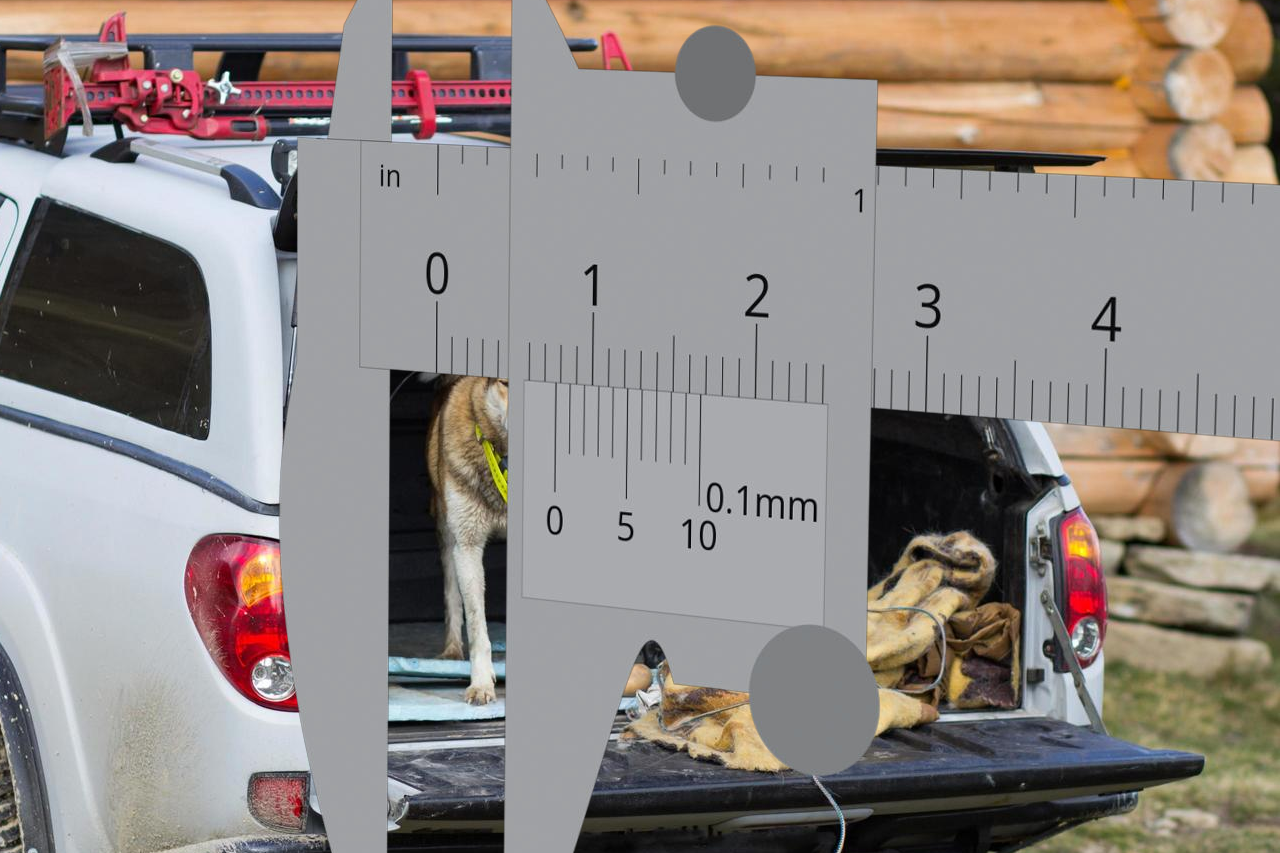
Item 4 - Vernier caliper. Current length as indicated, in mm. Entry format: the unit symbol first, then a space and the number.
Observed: mm 7.7
